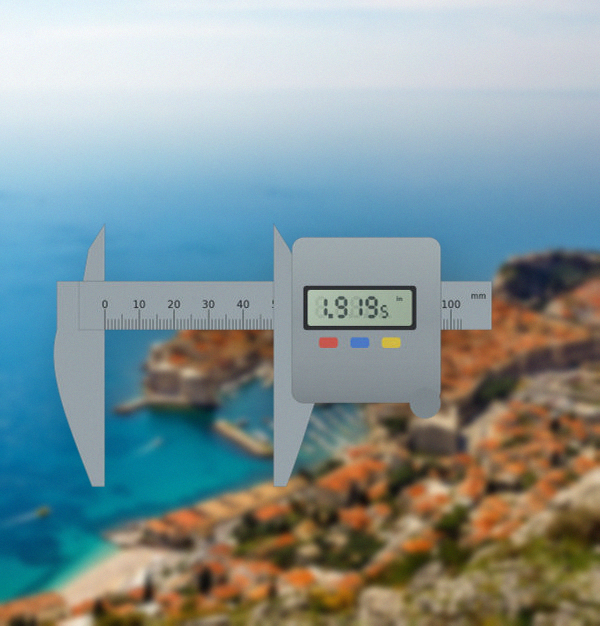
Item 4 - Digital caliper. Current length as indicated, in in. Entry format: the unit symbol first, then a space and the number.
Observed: in 1.9195
